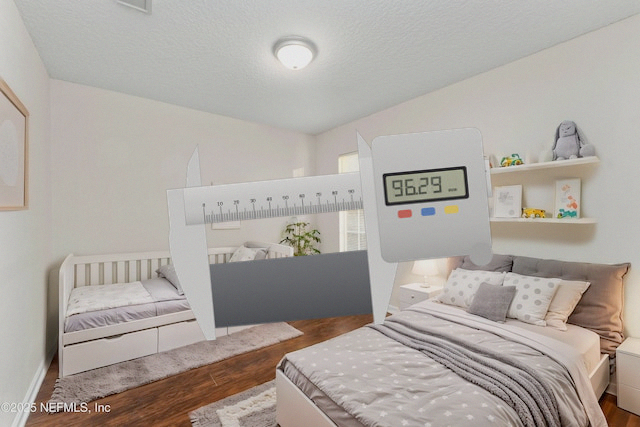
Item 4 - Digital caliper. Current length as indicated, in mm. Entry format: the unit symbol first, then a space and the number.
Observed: mm 96.29
